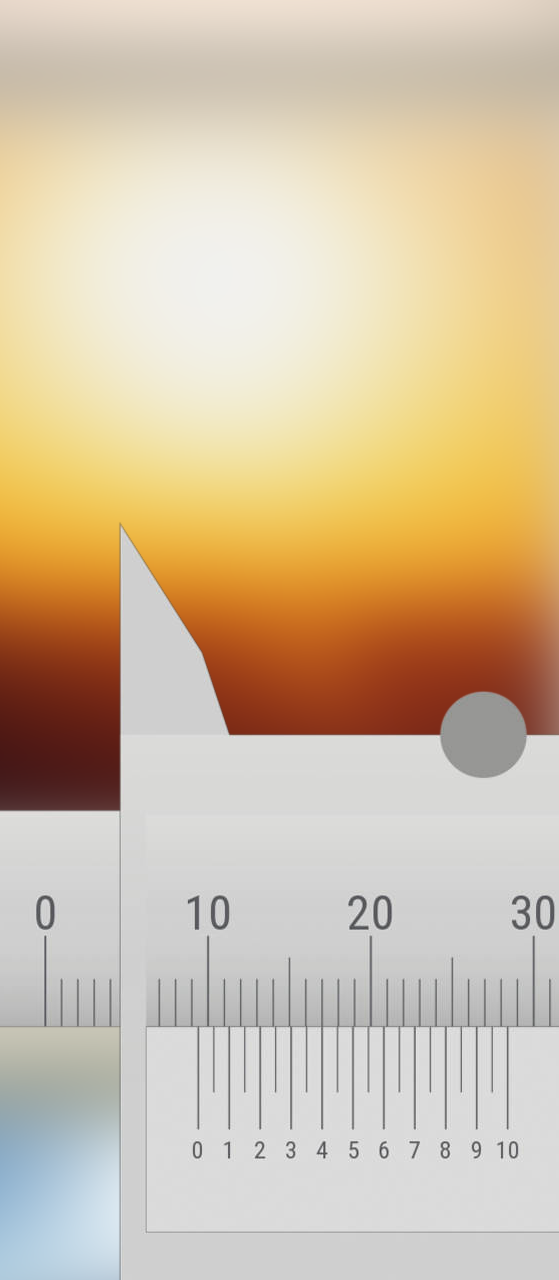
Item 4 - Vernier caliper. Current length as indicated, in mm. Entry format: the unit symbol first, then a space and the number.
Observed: mm 9.4
